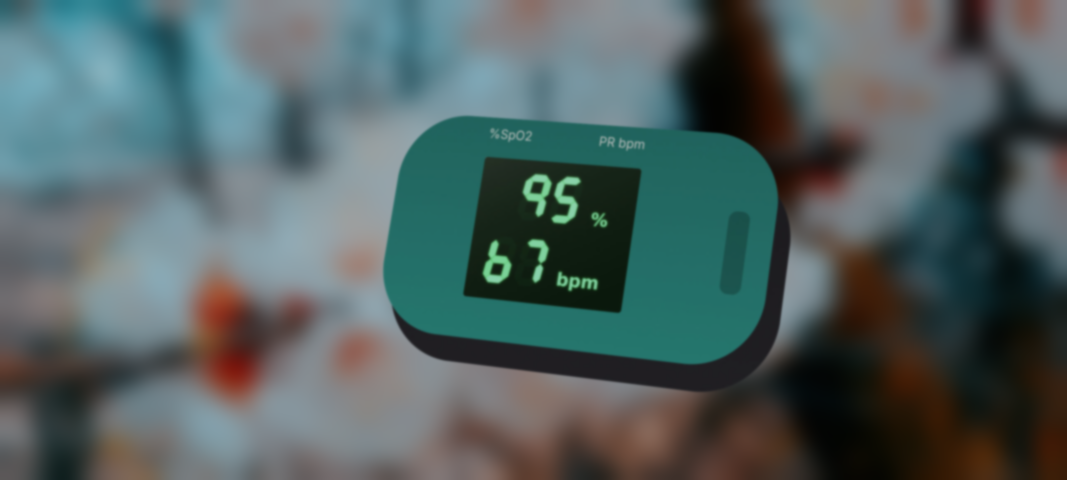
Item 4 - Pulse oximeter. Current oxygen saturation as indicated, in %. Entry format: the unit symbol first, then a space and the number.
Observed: % 95
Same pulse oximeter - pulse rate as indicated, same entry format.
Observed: bpm 67
